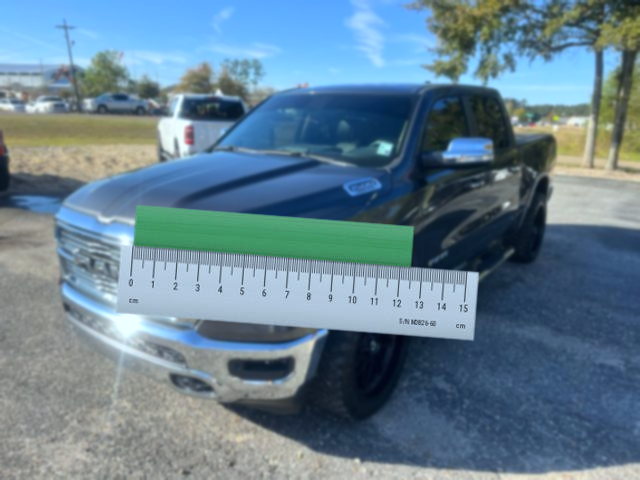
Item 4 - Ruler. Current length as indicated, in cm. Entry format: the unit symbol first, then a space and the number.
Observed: cm 12.5
